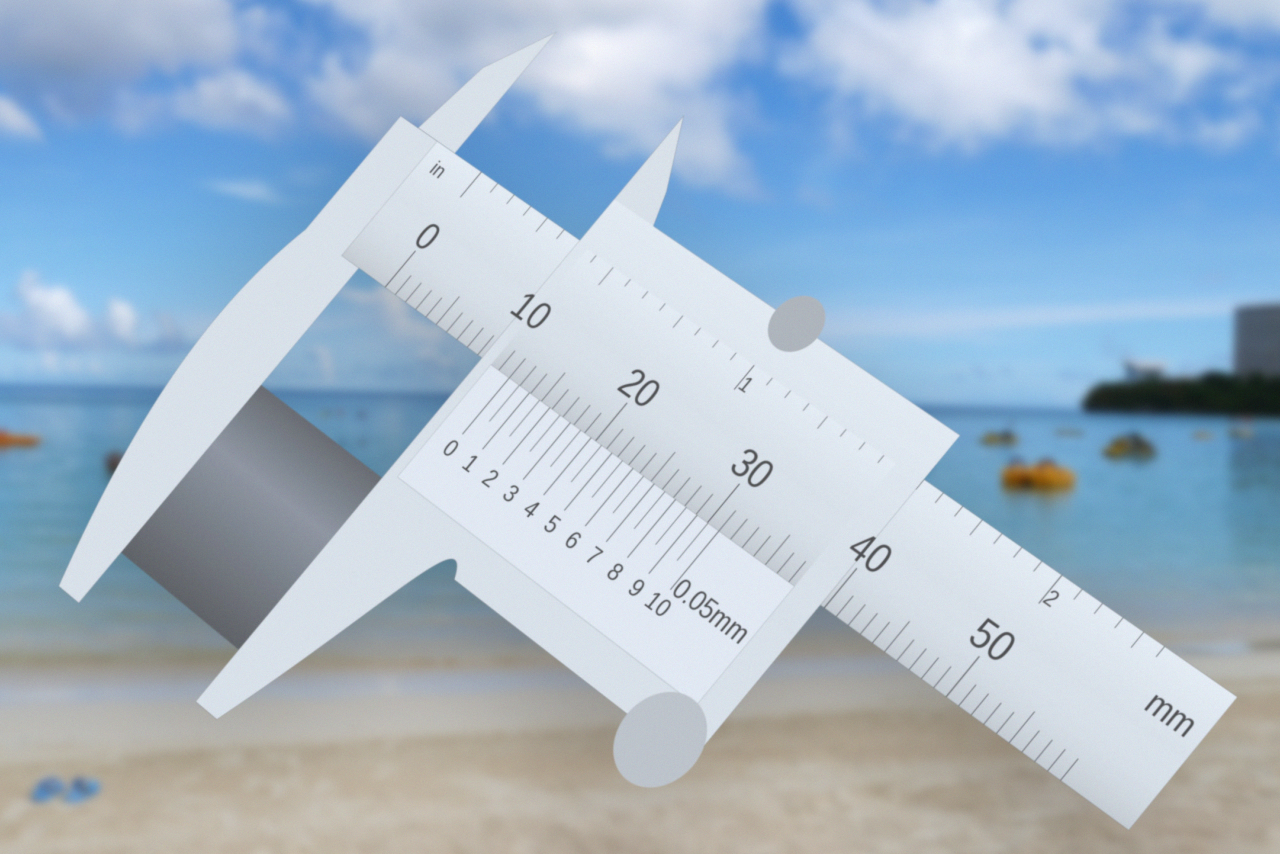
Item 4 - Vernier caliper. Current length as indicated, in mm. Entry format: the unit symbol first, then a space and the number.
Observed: mm 12.0
